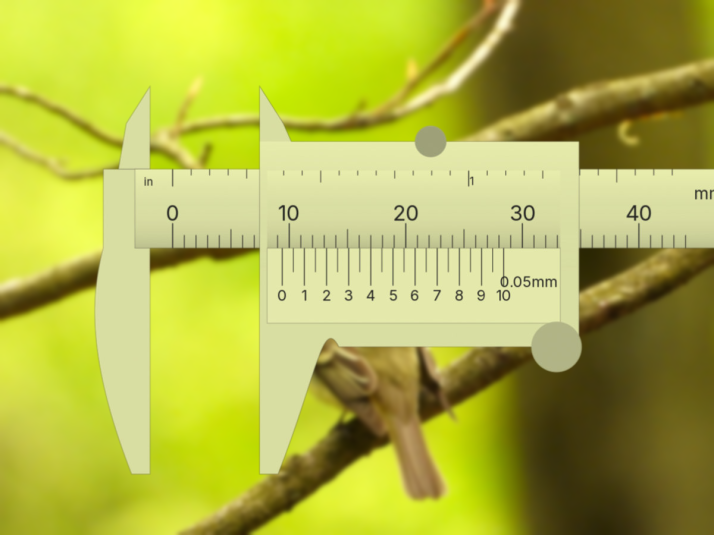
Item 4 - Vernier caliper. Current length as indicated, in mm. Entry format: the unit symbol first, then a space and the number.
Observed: mm 9.4
